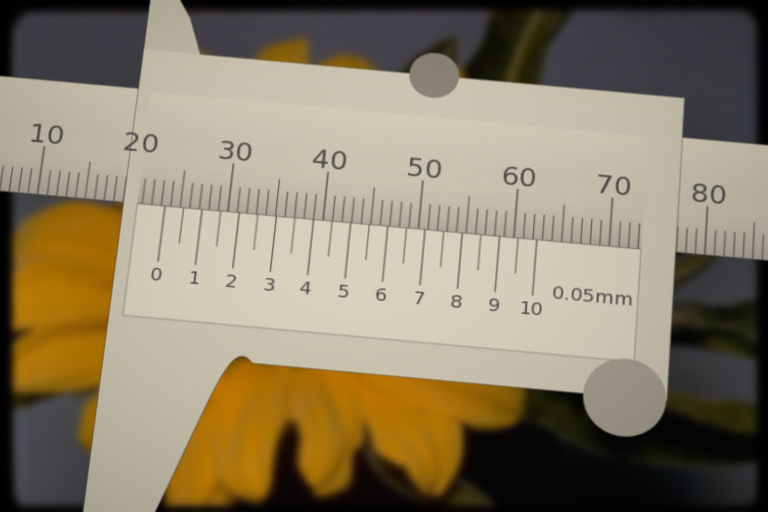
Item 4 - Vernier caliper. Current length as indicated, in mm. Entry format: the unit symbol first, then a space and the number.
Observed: mm 23.4
